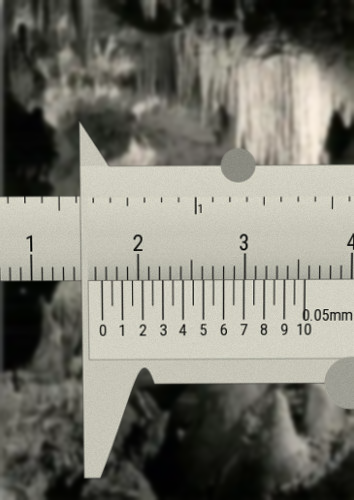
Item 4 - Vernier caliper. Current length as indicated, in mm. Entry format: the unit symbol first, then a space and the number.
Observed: mm 16.6
